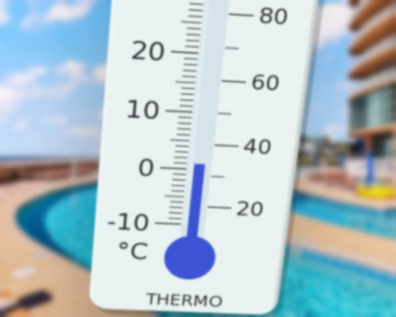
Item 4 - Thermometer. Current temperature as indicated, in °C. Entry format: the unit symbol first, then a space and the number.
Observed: °C 1
